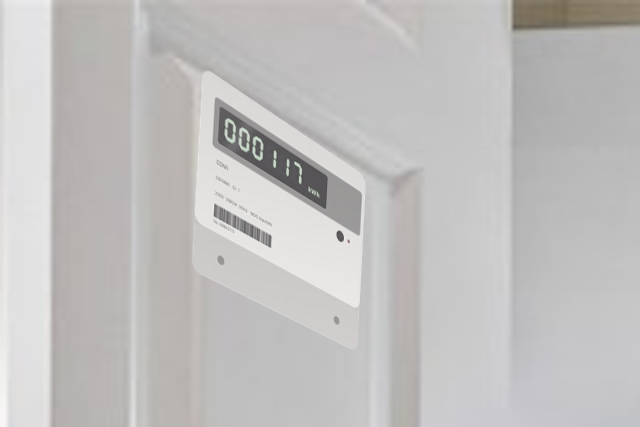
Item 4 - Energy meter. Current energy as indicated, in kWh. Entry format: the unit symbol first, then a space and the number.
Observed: kWh 117
